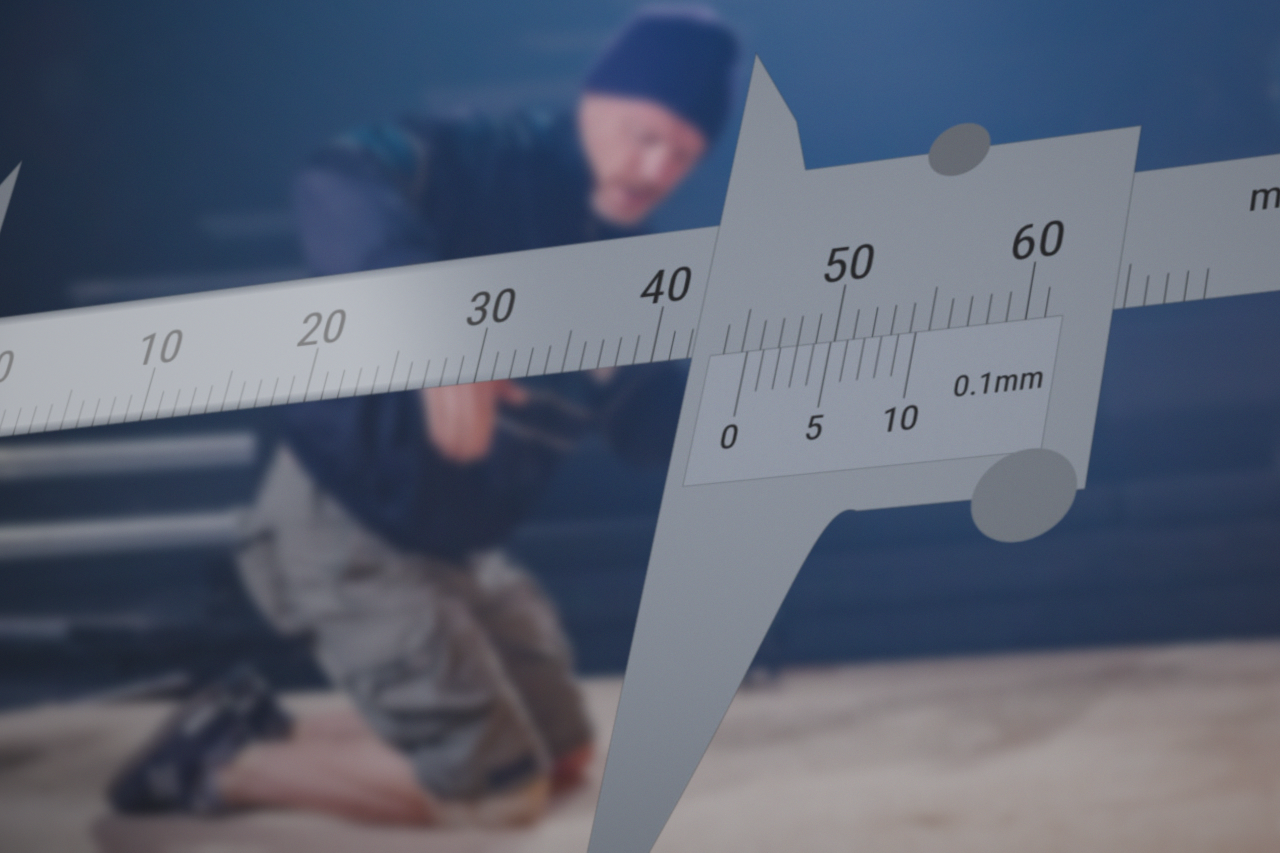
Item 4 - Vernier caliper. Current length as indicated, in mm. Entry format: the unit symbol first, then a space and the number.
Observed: mm 45.3
